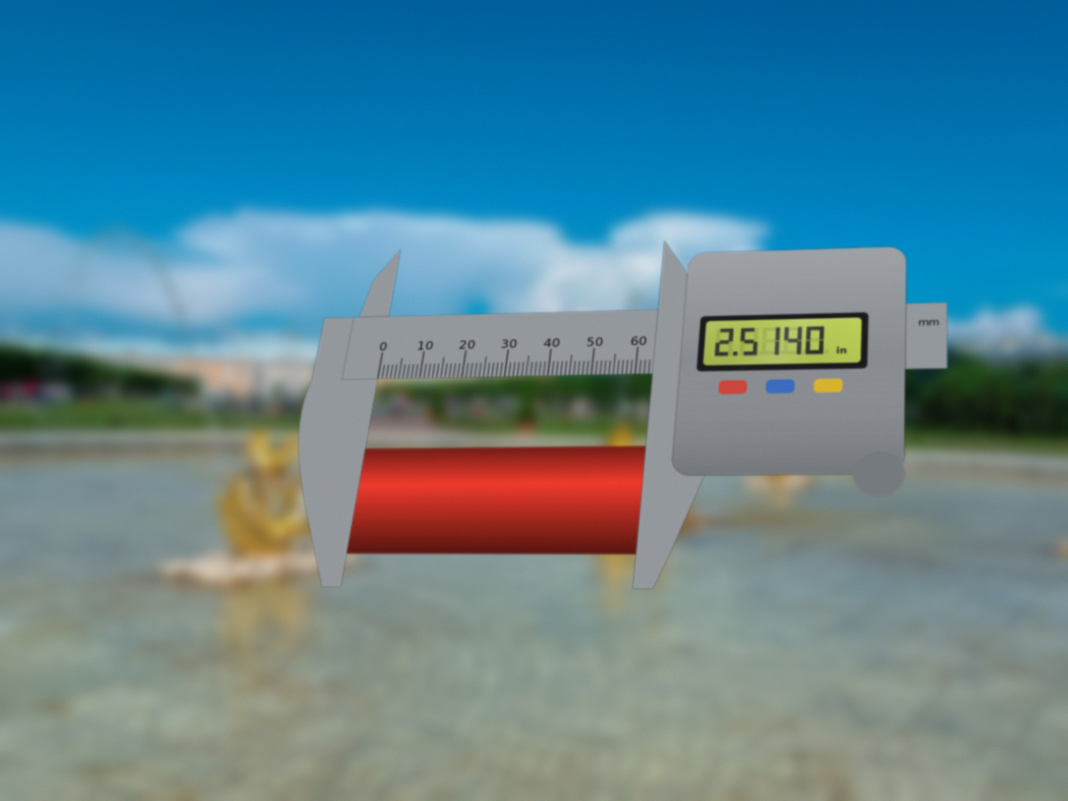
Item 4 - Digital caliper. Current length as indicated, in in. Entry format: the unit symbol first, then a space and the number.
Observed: in 2.5140
